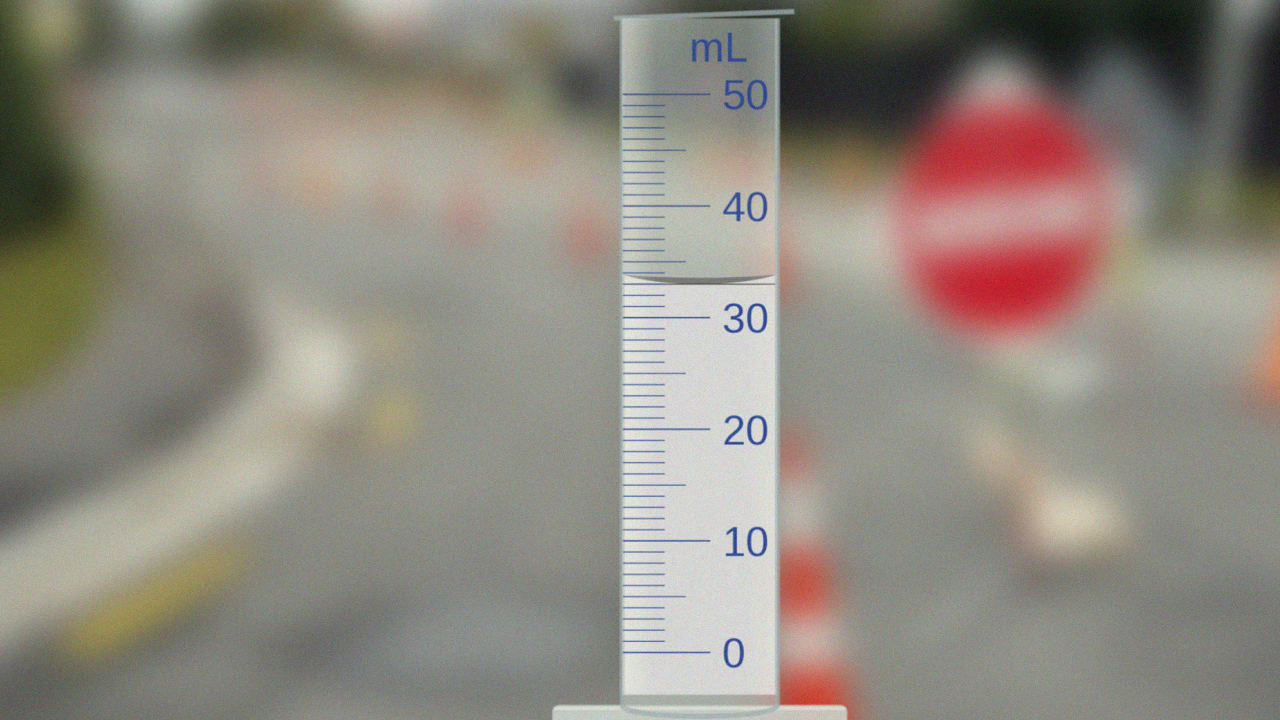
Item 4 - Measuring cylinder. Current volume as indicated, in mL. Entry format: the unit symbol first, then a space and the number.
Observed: mL 33
